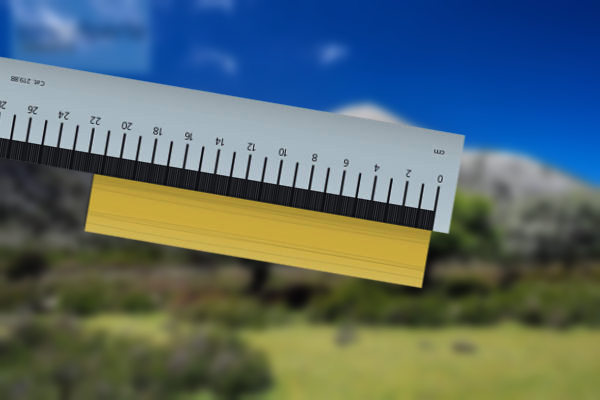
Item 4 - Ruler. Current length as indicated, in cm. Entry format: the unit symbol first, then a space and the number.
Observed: cm 21.5
